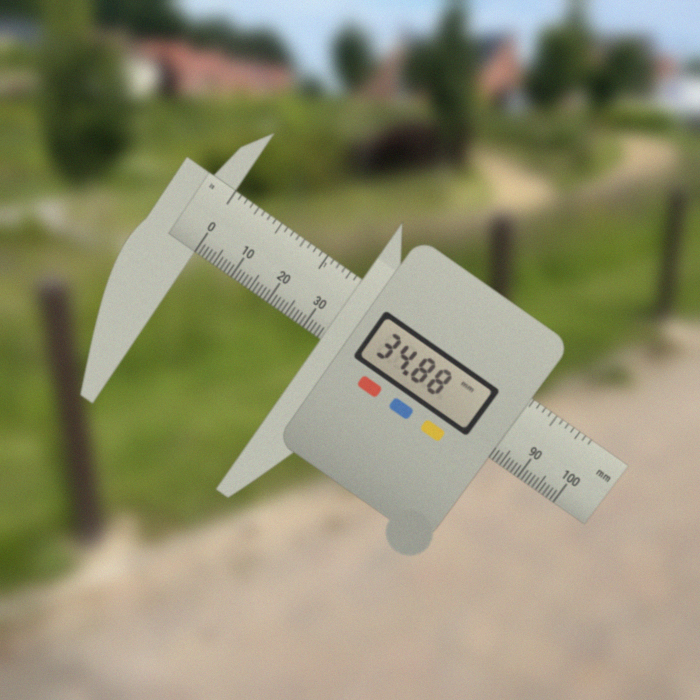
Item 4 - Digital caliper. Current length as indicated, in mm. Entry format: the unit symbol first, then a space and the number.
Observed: mm 34.88
